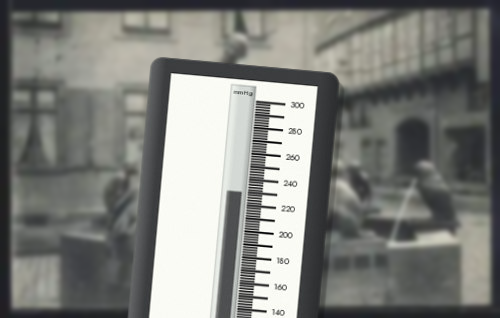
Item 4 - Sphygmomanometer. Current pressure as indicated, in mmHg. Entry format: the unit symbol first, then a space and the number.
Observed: mmHg 230
